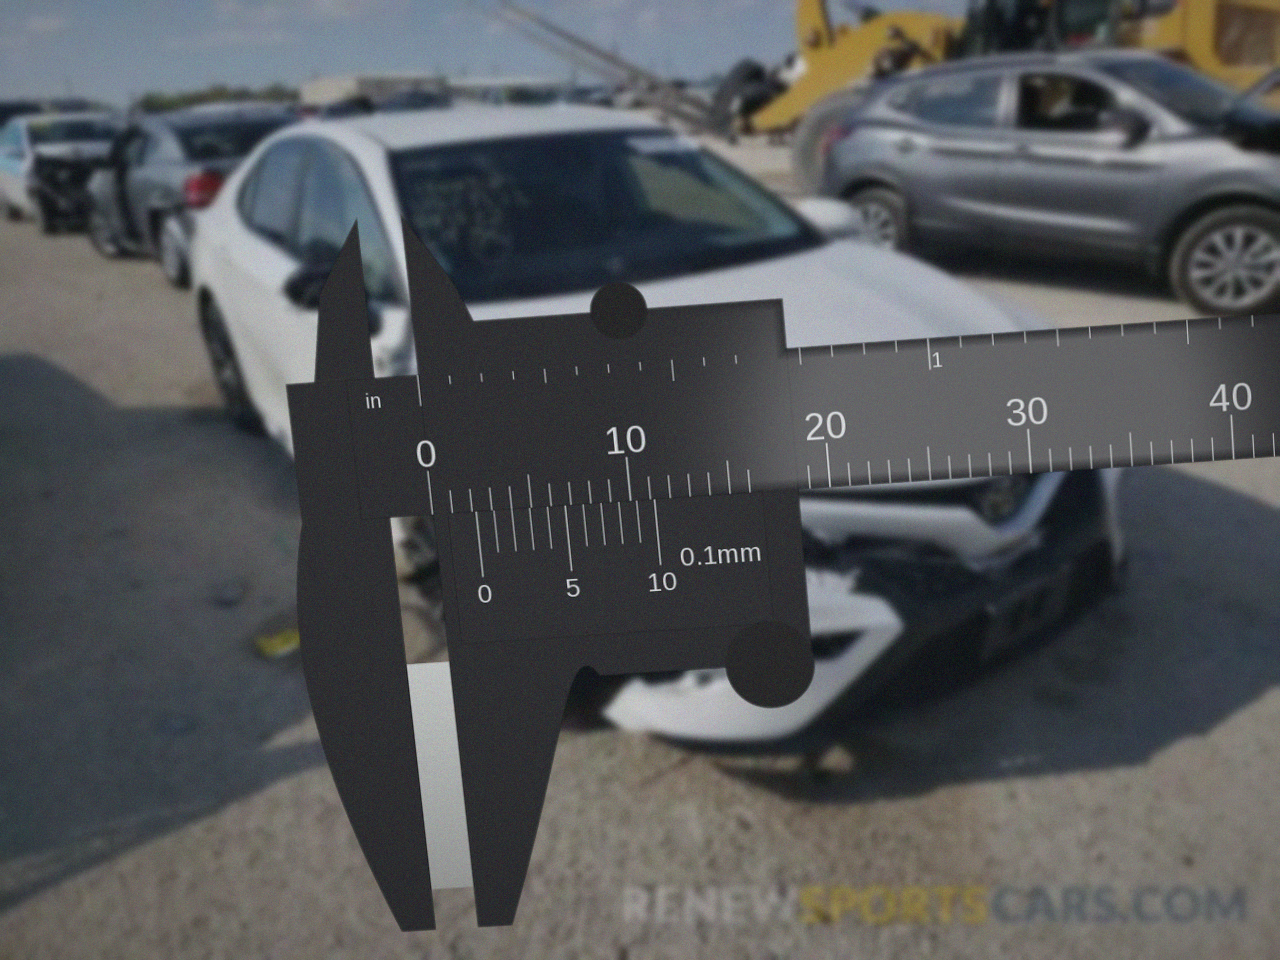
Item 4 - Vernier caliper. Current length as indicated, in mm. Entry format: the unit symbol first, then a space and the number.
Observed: mm 2.2
